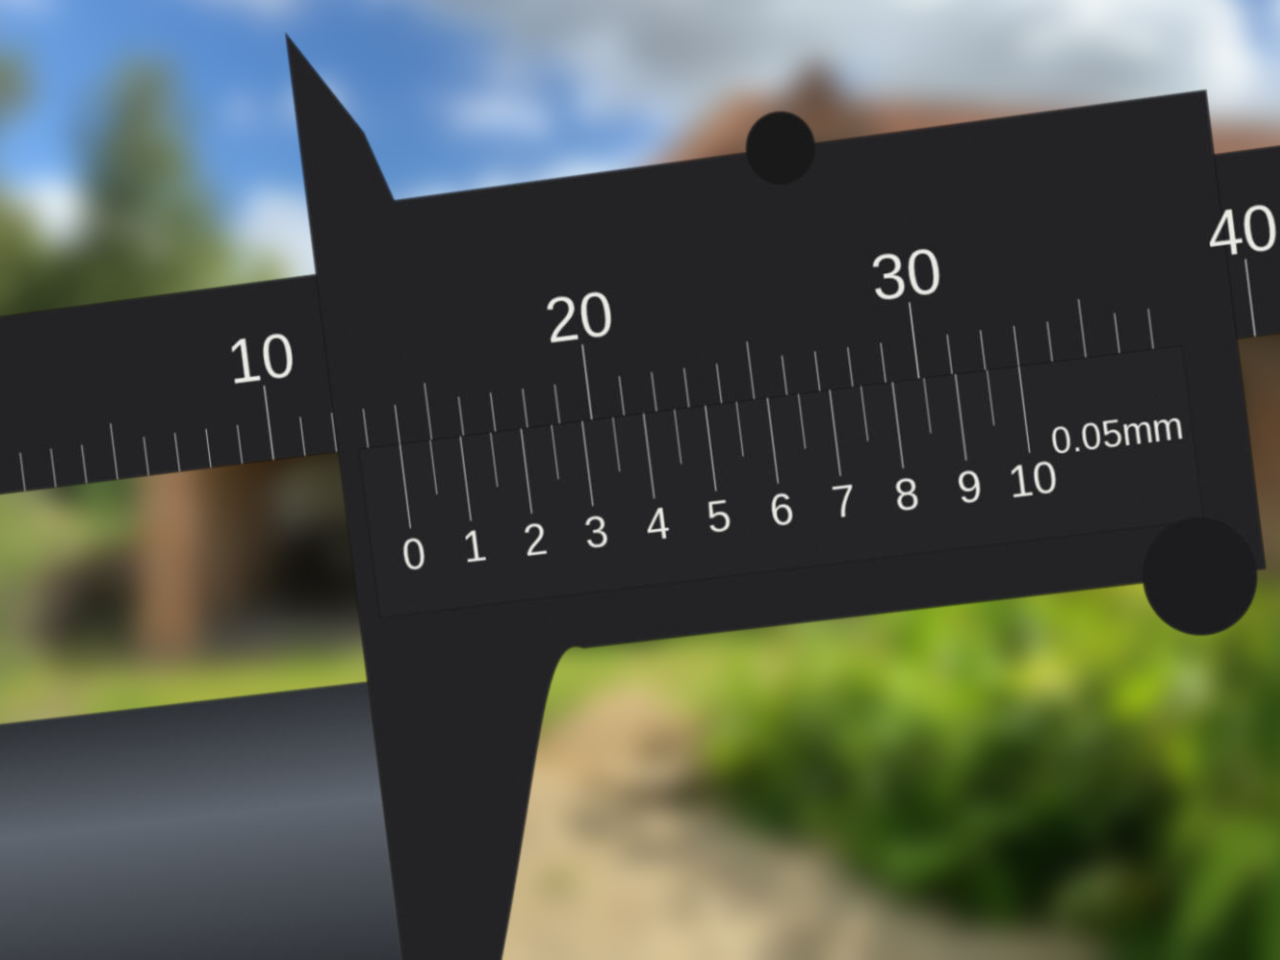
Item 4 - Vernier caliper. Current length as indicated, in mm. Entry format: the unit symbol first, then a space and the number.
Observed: mm 14.00
